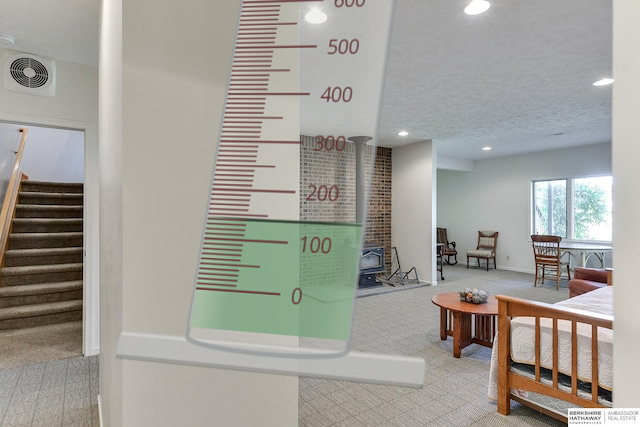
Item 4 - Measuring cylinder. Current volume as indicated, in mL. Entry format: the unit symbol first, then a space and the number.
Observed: mL 140
